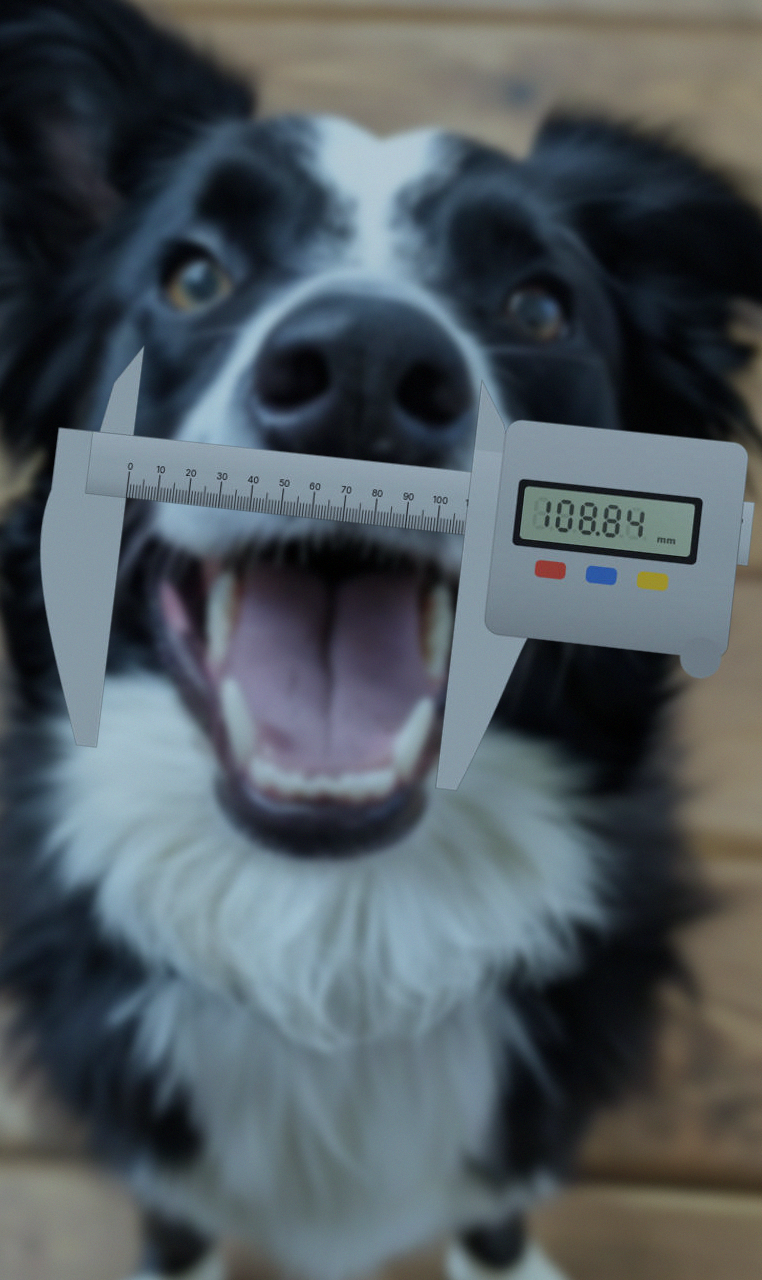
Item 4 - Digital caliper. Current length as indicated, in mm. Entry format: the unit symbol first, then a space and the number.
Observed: mm 108.84
